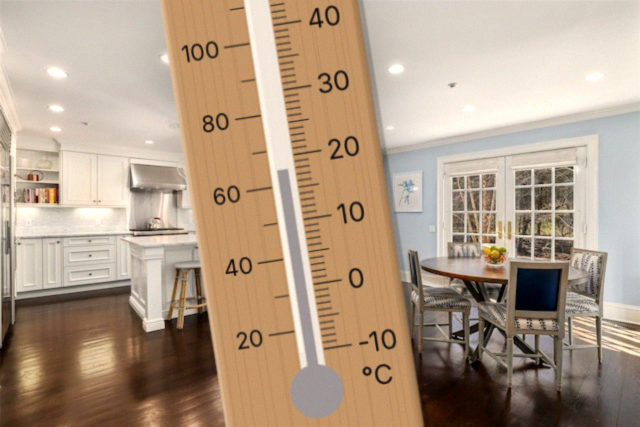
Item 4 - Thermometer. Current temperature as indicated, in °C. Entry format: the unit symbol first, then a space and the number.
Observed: °C 18
